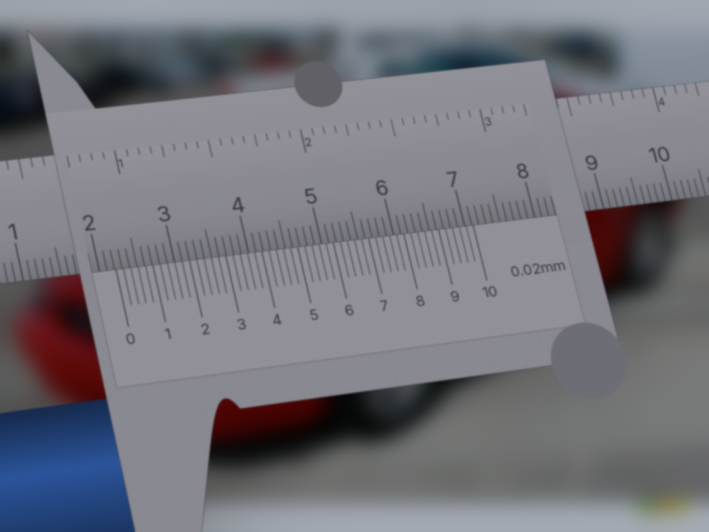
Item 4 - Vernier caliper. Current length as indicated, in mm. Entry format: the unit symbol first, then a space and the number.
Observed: mm 22.2
